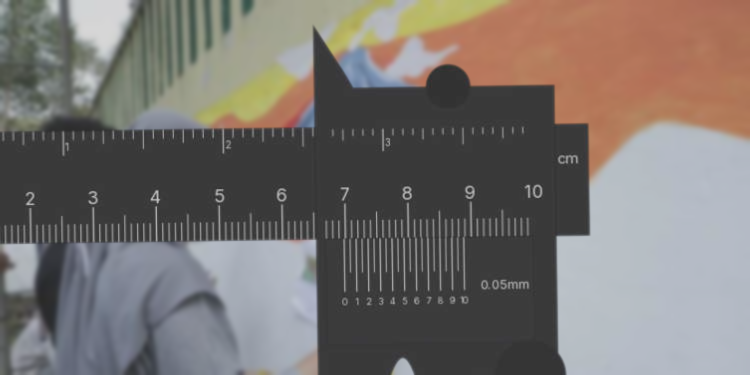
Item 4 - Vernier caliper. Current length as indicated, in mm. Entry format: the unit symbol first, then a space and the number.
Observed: mm 69.8
